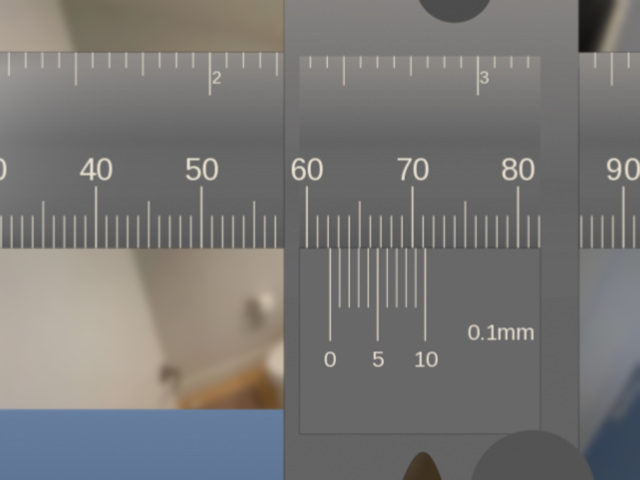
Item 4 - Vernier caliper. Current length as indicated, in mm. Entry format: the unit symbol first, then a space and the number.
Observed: mm 62.2
